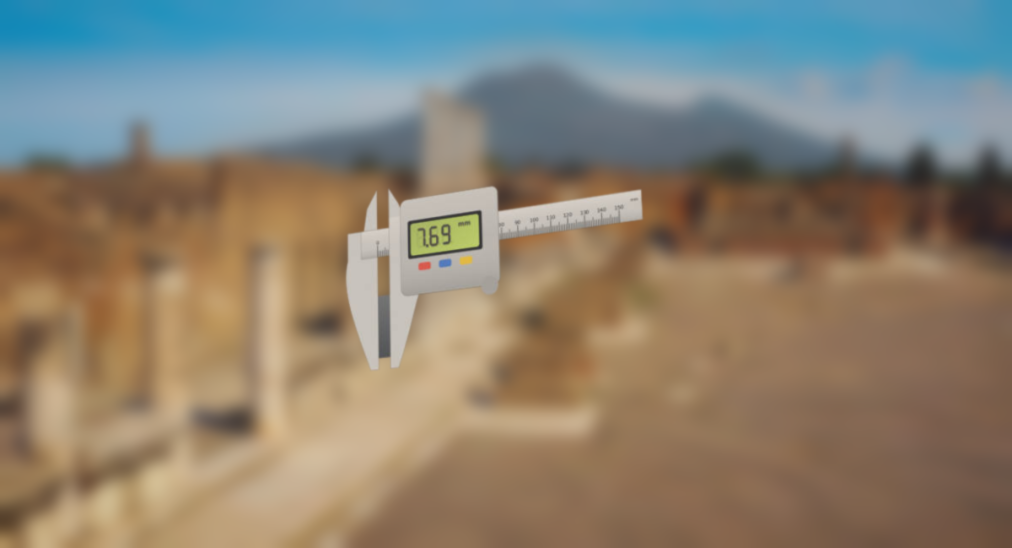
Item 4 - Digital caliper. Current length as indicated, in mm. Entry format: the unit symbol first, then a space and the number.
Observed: mm 7.69
